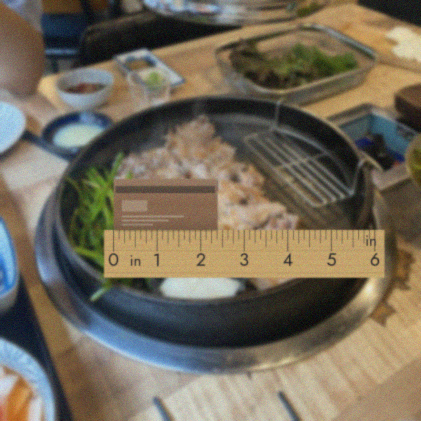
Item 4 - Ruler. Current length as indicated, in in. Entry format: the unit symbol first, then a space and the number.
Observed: in 2.375
